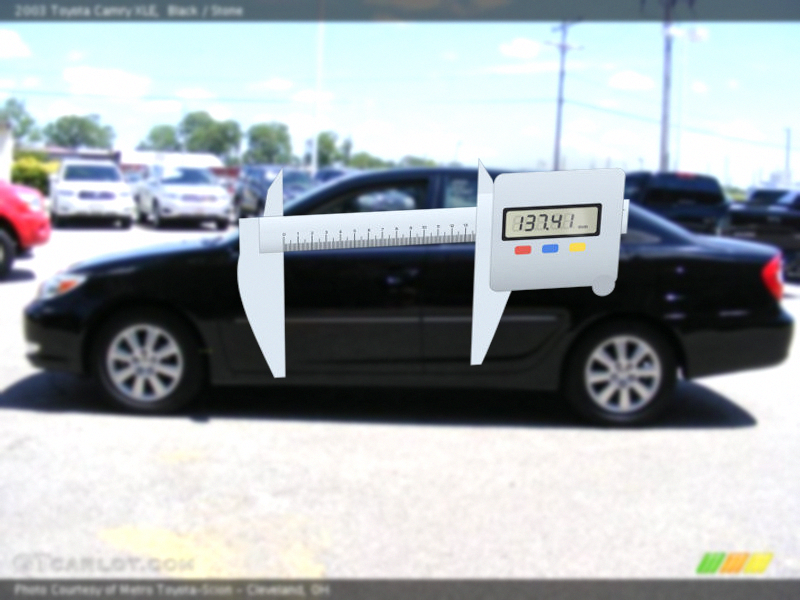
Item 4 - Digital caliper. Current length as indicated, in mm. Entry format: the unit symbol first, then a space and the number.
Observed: mm 137.41
